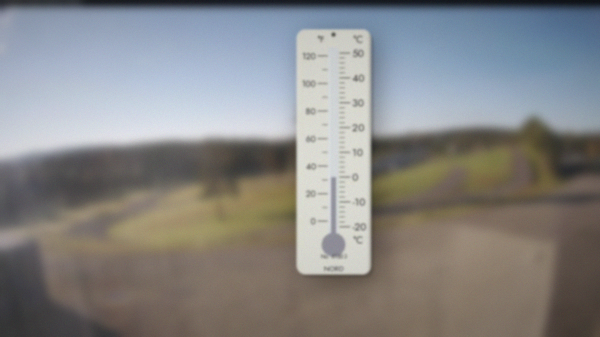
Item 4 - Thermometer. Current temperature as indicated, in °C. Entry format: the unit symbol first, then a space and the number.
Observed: °C 0
